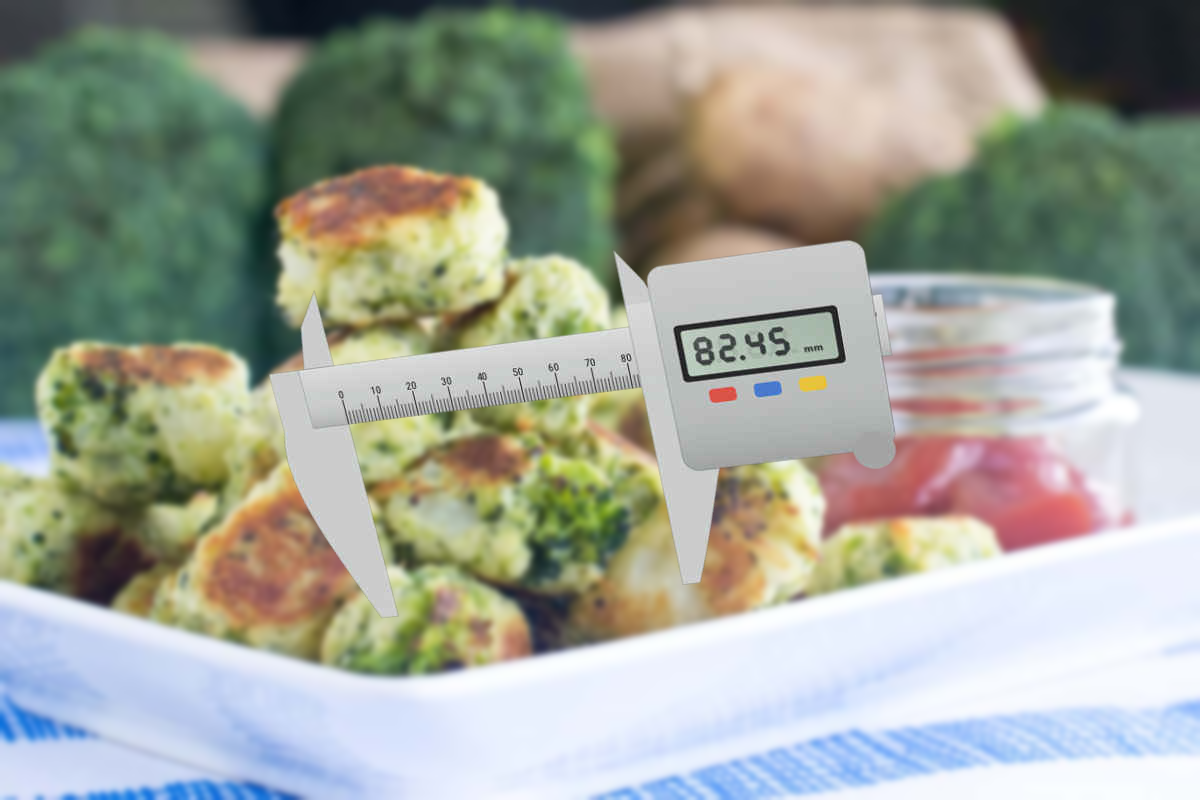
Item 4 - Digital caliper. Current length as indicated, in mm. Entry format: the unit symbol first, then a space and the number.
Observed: mm 82.45
